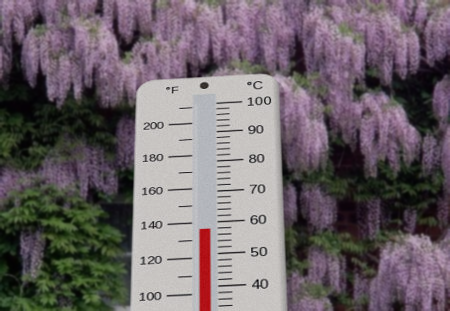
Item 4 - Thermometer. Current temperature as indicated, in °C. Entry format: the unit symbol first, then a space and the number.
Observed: °C 58
